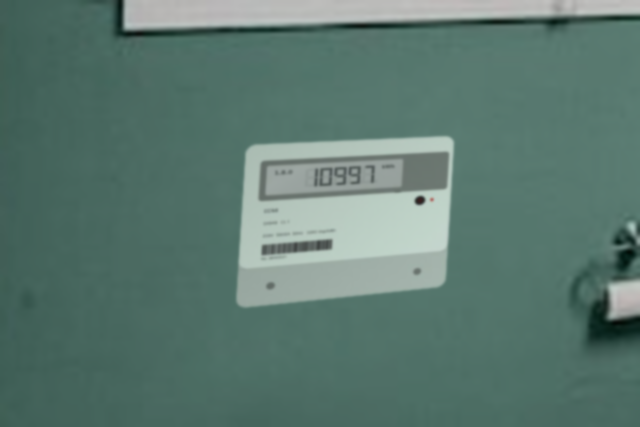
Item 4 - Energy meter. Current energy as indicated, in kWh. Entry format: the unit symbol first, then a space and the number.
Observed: kWh 10997
